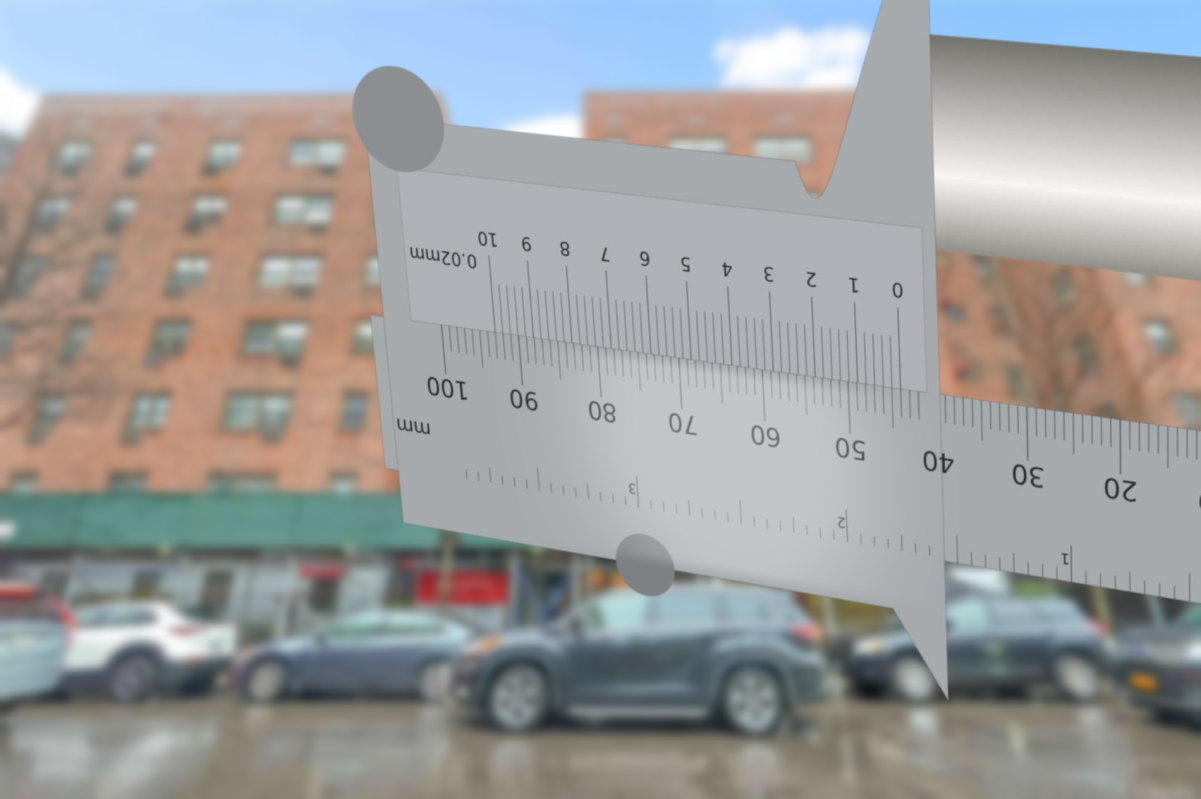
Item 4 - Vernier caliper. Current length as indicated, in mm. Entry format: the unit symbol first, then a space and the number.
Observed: mm 44.0
